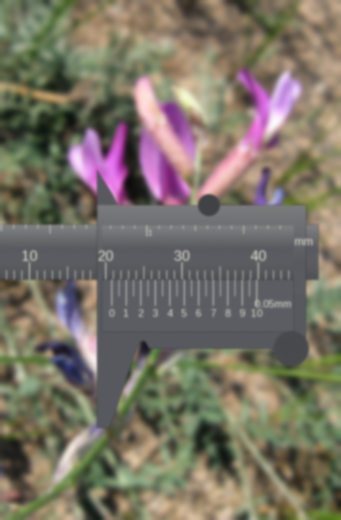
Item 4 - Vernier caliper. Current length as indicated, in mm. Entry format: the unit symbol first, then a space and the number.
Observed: mm 20.8
